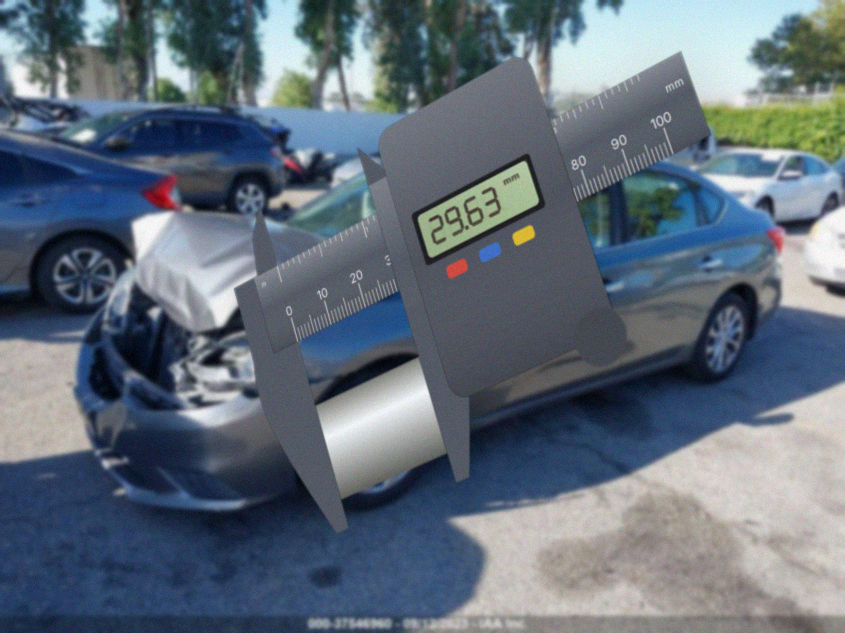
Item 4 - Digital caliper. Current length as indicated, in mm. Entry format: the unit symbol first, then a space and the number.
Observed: mm 29.63
